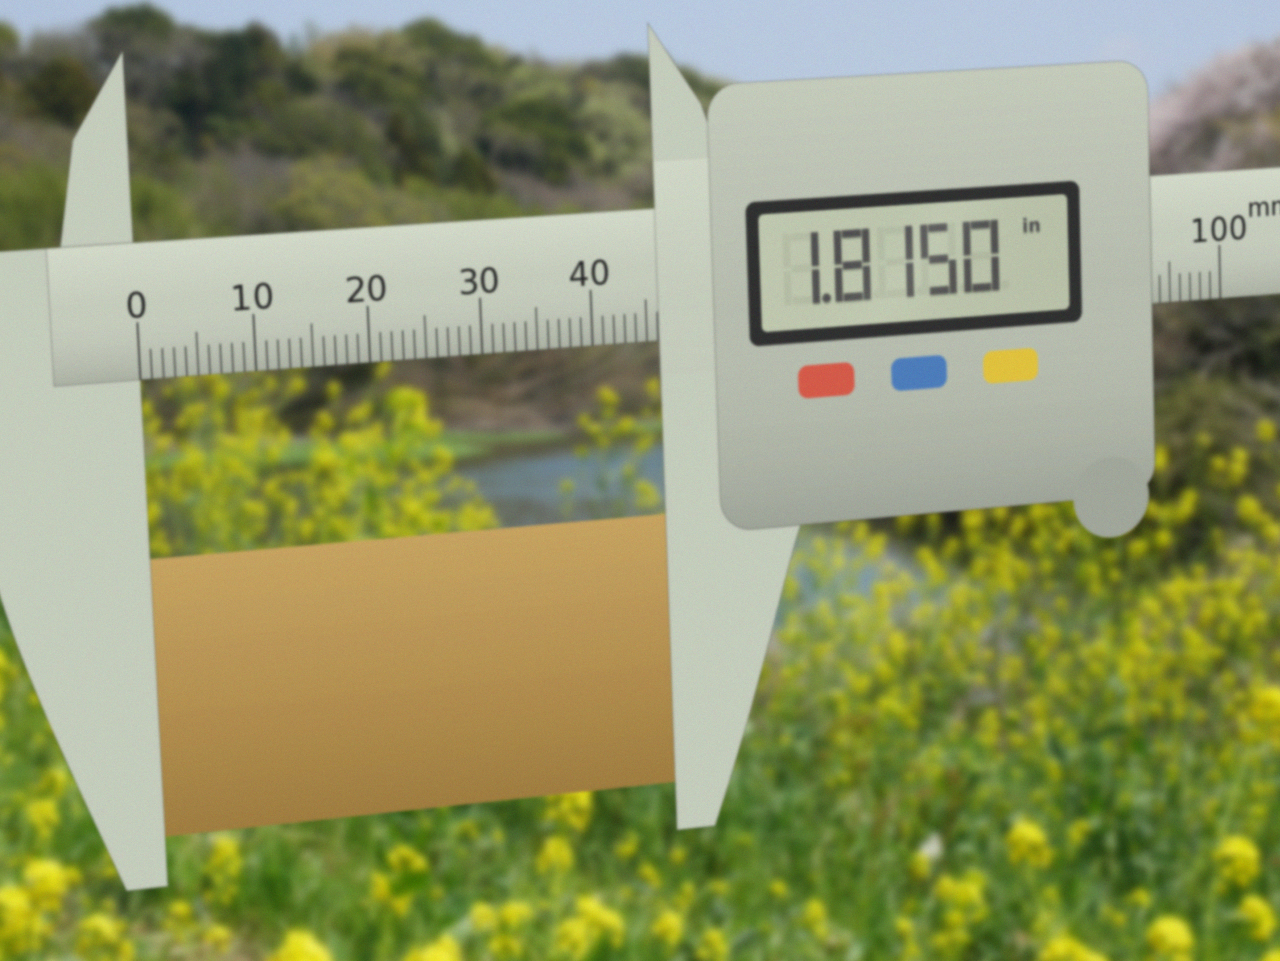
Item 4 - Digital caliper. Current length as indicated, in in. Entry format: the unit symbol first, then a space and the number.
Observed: in 1.8150
